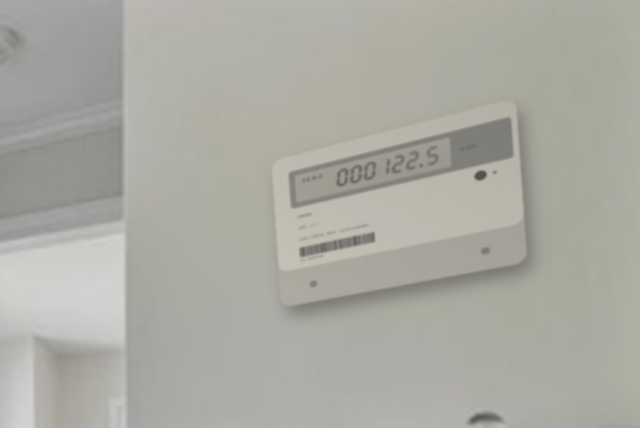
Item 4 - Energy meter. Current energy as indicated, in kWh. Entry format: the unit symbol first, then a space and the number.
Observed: kWh 122.5
